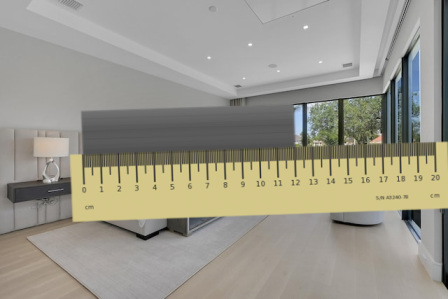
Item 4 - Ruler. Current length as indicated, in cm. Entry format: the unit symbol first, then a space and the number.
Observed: cm 12
